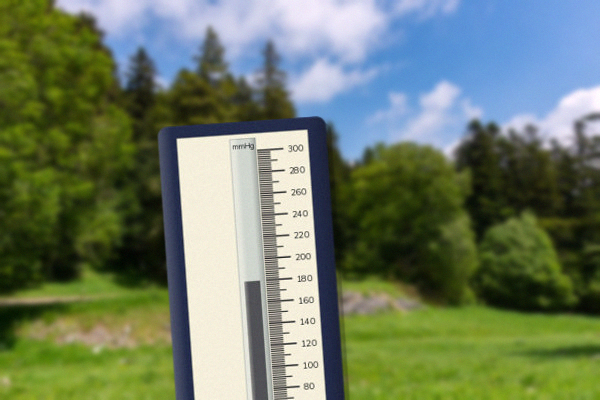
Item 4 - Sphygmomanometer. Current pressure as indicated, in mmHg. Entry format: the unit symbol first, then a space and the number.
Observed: mmHg 180
